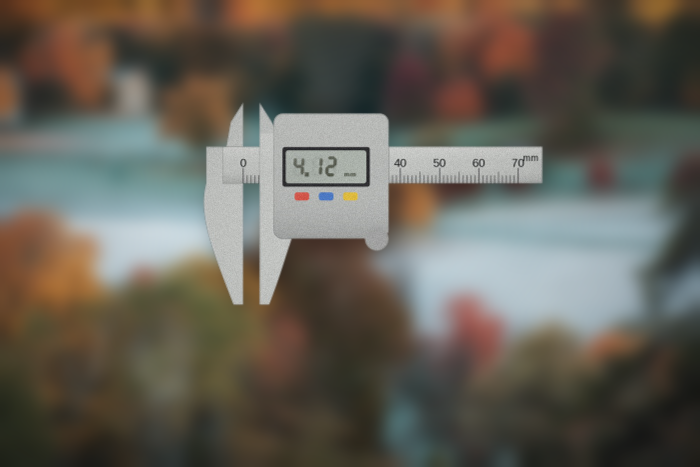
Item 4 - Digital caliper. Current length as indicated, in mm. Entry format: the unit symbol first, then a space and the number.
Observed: mm 4.12
